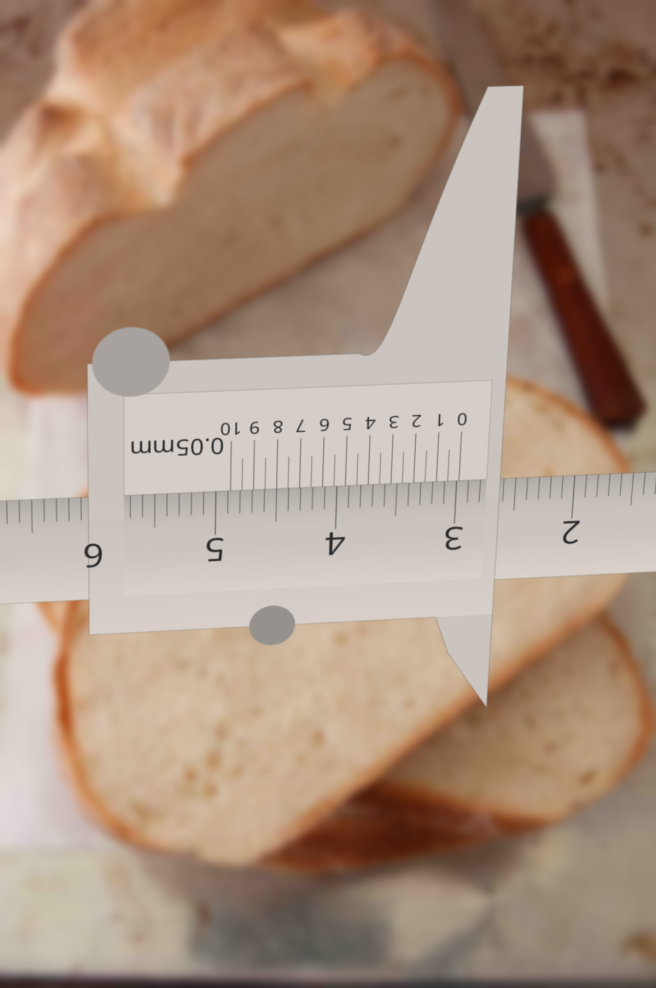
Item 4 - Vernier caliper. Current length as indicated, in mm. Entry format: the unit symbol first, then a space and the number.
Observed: mm 29.8
